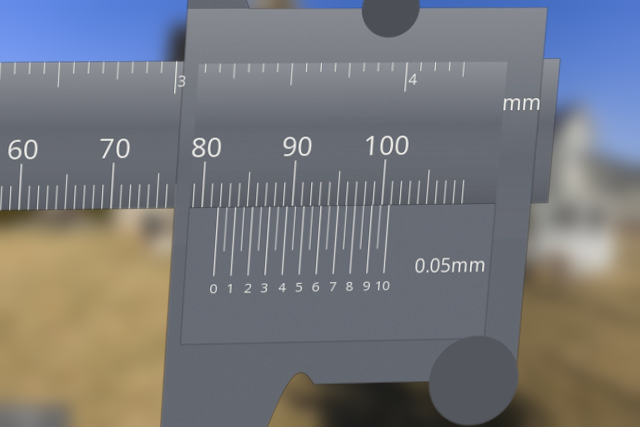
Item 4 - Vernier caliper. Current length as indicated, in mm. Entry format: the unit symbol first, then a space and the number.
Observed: mm 81.8
